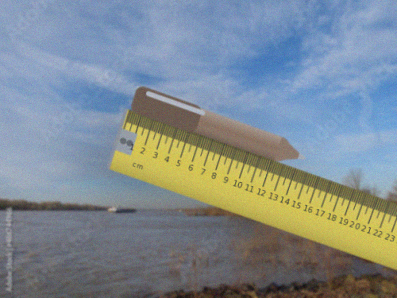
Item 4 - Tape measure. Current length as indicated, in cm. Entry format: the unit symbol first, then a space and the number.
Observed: cm 14.5
